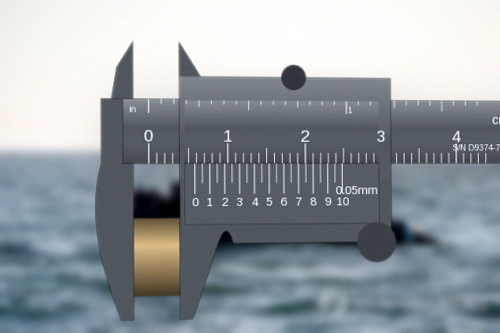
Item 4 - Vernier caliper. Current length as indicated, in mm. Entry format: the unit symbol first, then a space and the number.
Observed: mm 5.8
